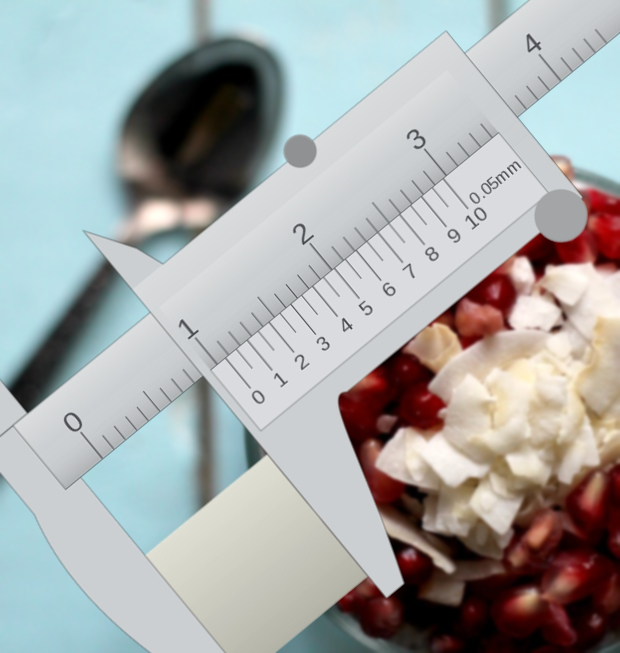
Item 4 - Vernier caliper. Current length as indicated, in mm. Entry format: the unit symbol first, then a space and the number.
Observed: mm 10.7
